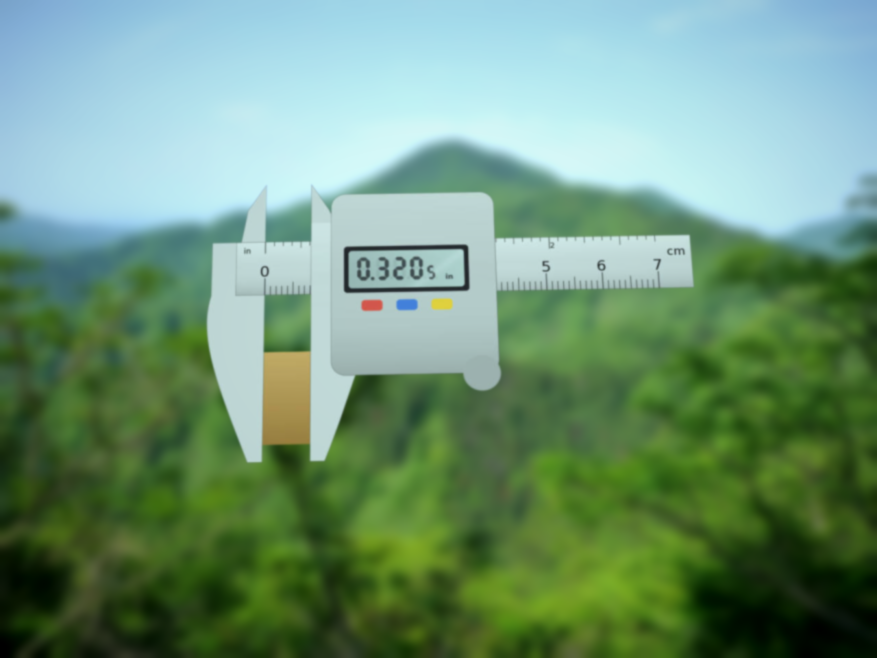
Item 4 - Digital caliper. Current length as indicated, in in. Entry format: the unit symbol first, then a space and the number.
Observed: in 0.3205
